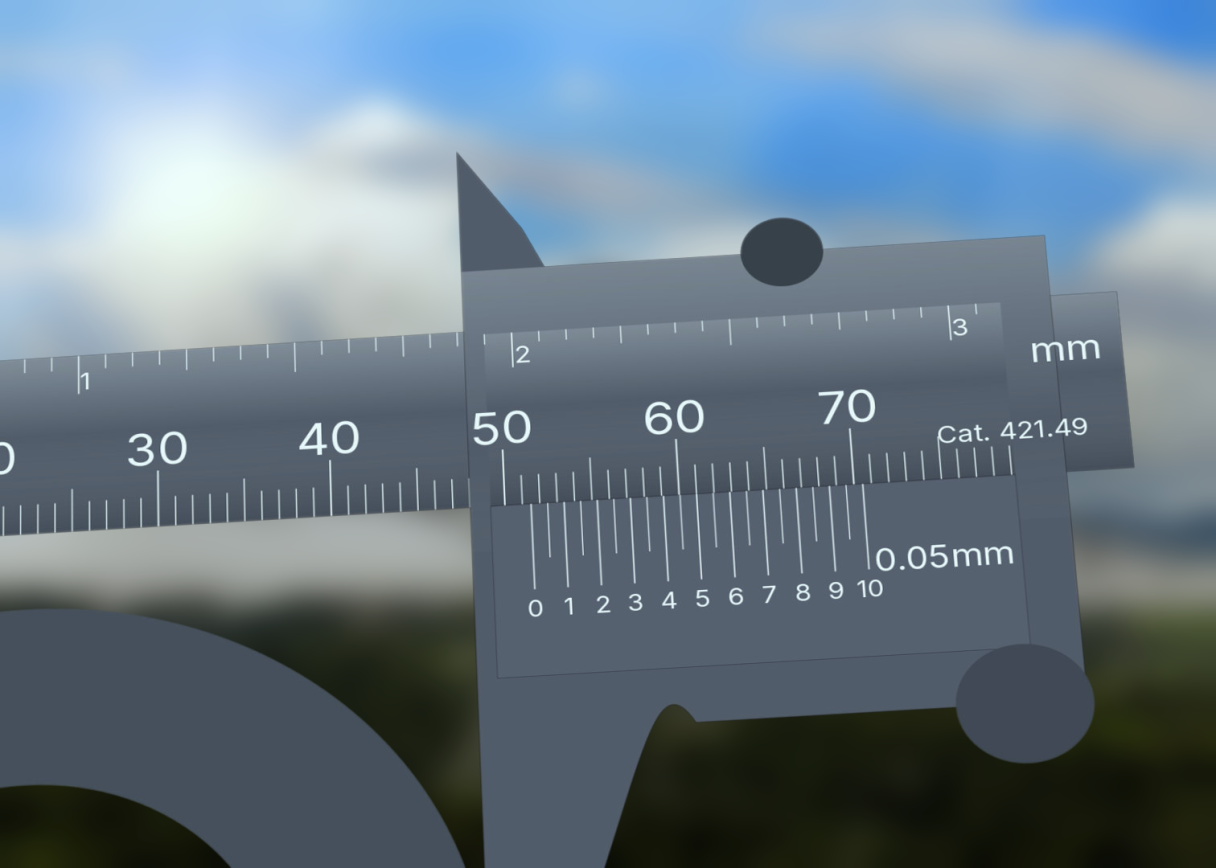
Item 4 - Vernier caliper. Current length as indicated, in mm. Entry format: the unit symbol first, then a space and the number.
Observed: mm 51.5
